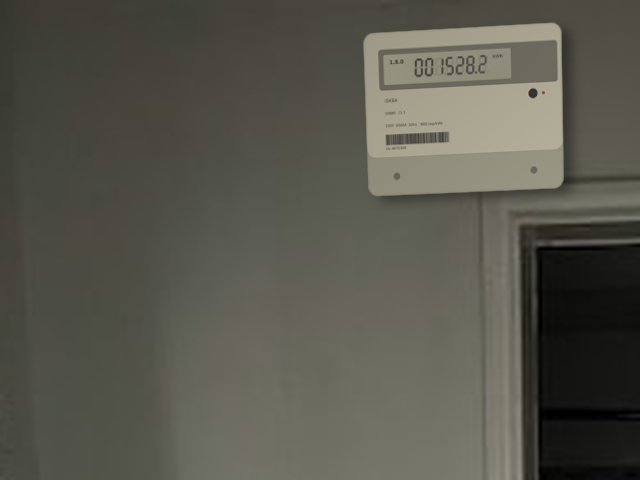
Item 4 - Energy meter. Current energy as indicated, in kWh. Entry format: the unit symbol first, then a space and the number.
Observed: kWh 1528.2
